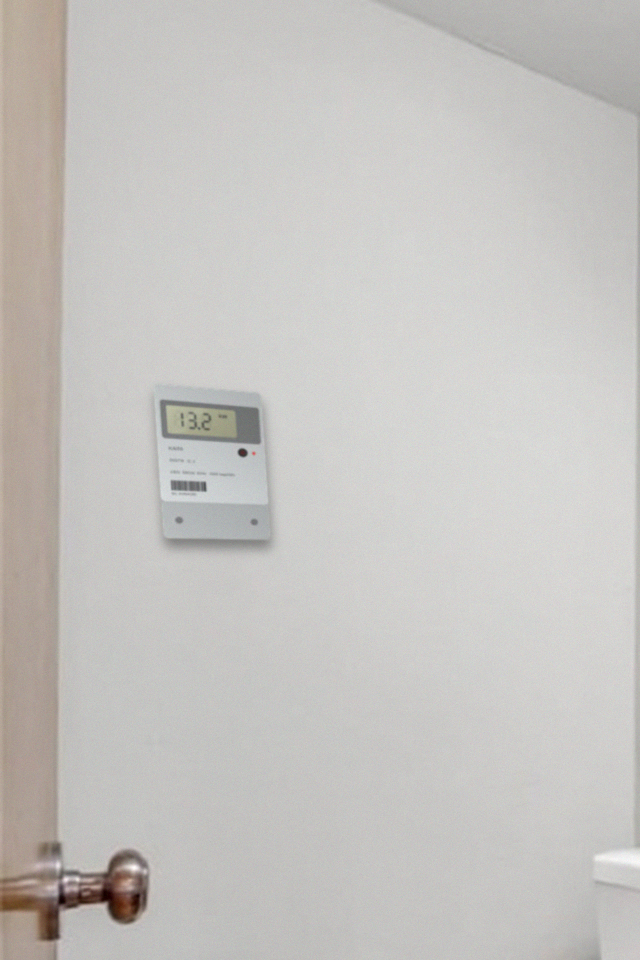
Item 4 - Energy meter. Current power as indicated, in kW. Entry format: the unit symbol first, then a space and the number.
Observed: kW 13.2
